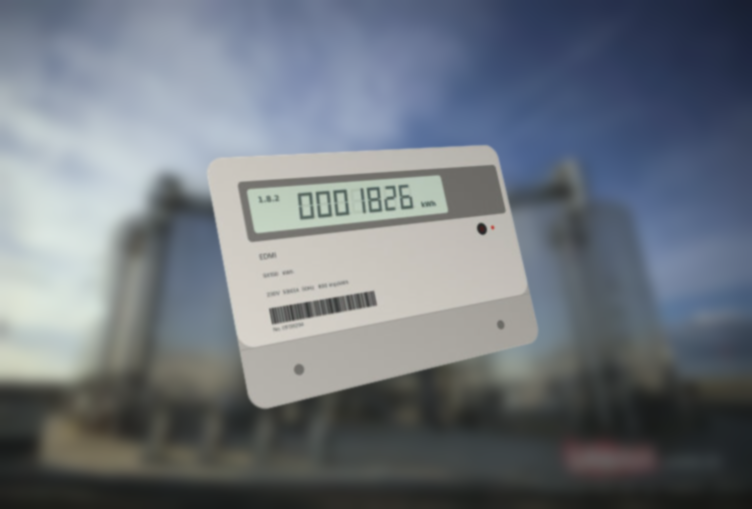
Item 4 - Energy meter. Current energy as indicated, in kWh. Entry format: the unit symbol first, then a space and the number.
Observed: kWh 1826
